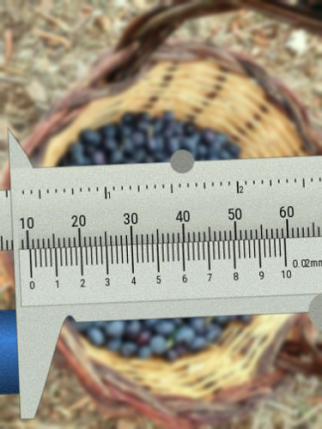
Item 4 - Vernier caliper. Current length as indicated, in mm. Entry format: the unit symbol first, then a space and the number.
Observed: mm 10.4
